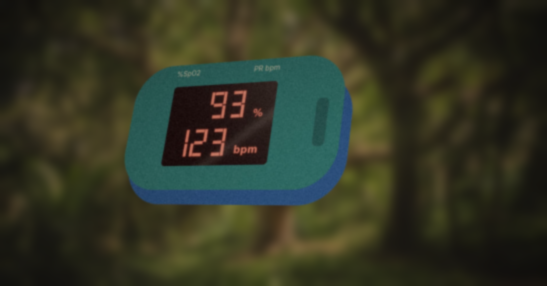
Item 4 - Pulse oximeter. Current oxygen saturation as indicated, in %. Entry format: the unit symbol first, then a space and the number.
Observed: % 93
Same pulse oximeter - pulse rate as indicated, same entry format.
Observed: bpm 123
